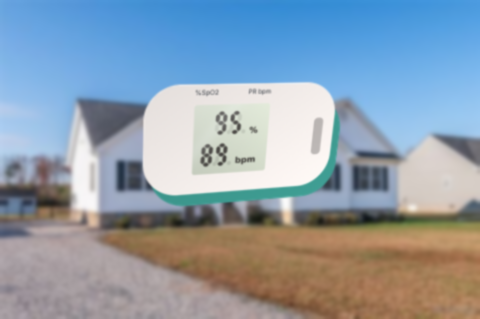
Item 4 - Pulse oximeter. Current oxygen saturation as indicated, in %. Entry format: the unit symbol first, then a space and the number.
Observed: % 95
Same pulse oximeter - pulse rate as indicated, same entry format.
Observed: bpm 89
